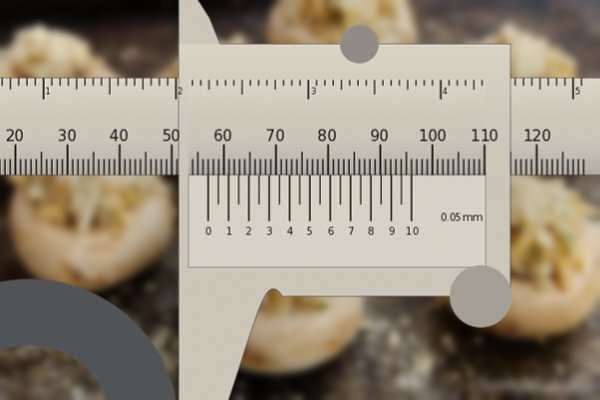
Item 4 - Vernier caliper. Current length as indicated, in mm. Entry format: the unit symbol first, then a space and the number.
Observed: mm 57.0
